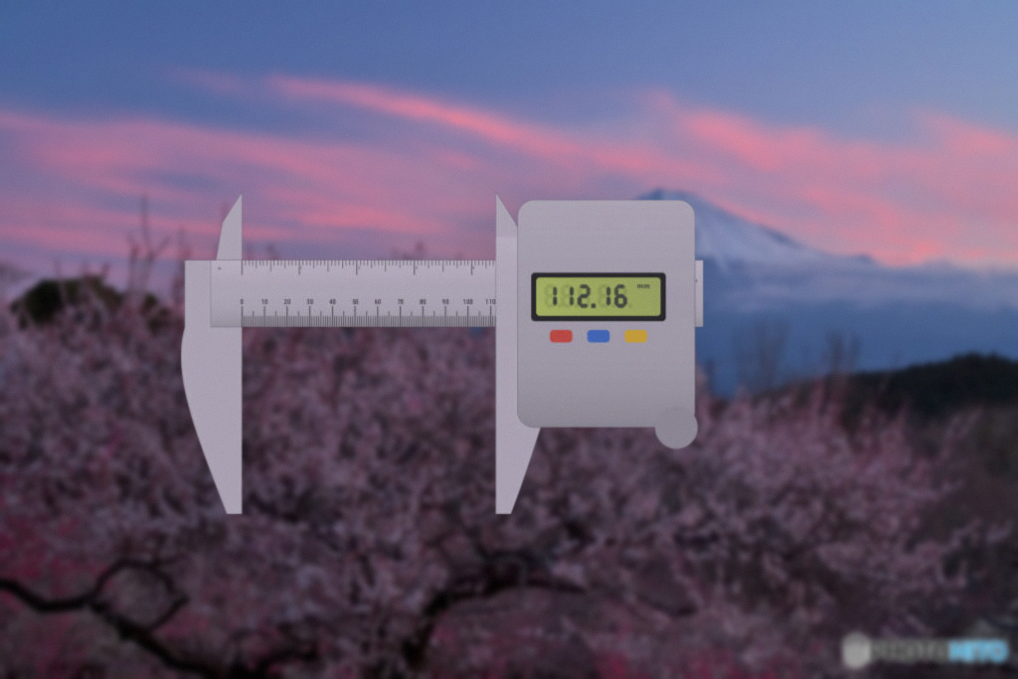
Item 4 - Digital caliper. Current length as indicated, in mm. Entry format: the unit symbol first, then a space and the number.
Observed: mm 112.16
